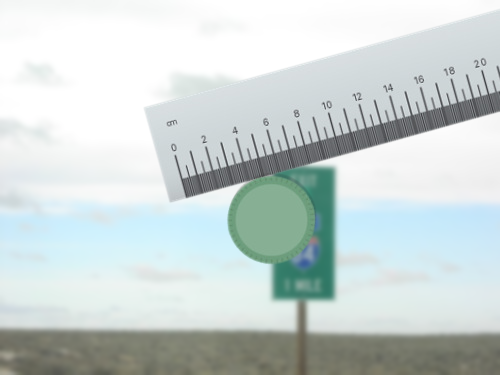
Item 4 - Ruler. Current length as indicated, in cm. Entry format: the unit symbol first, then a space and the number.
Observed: cm 5.5
